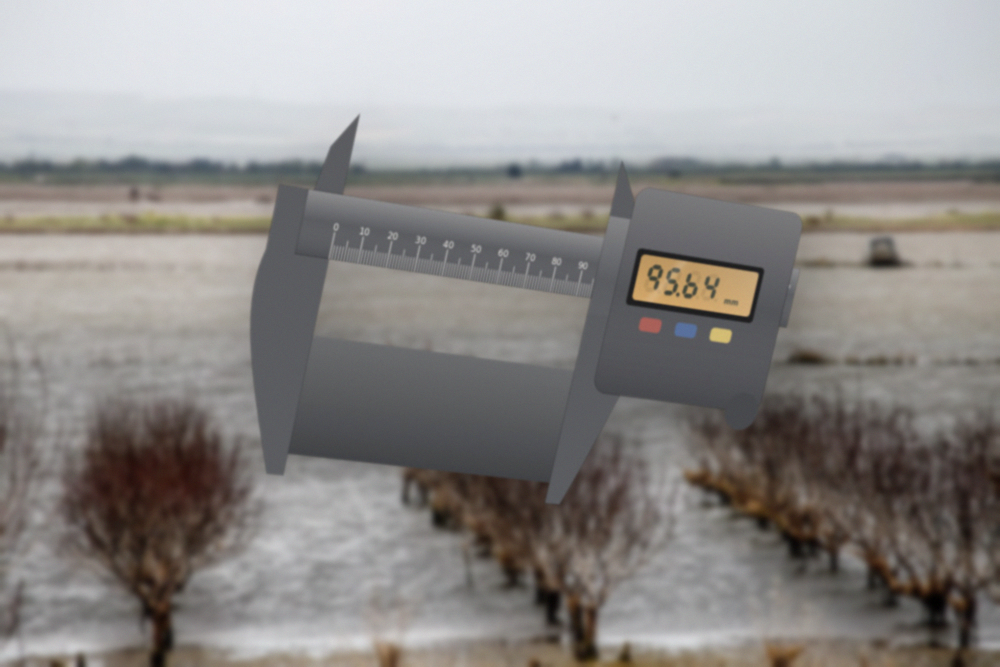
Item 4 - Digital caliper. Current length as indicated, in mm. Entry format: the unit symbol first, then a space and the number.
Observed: mm 95.64
